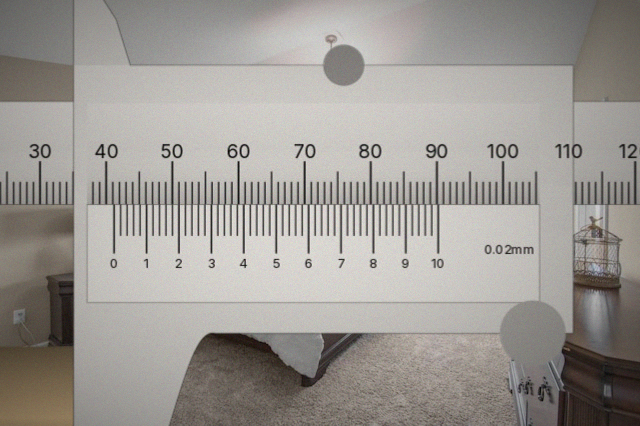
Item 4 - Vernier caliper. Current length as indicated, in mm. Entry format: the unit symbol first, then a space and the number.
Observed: mm 41.2
